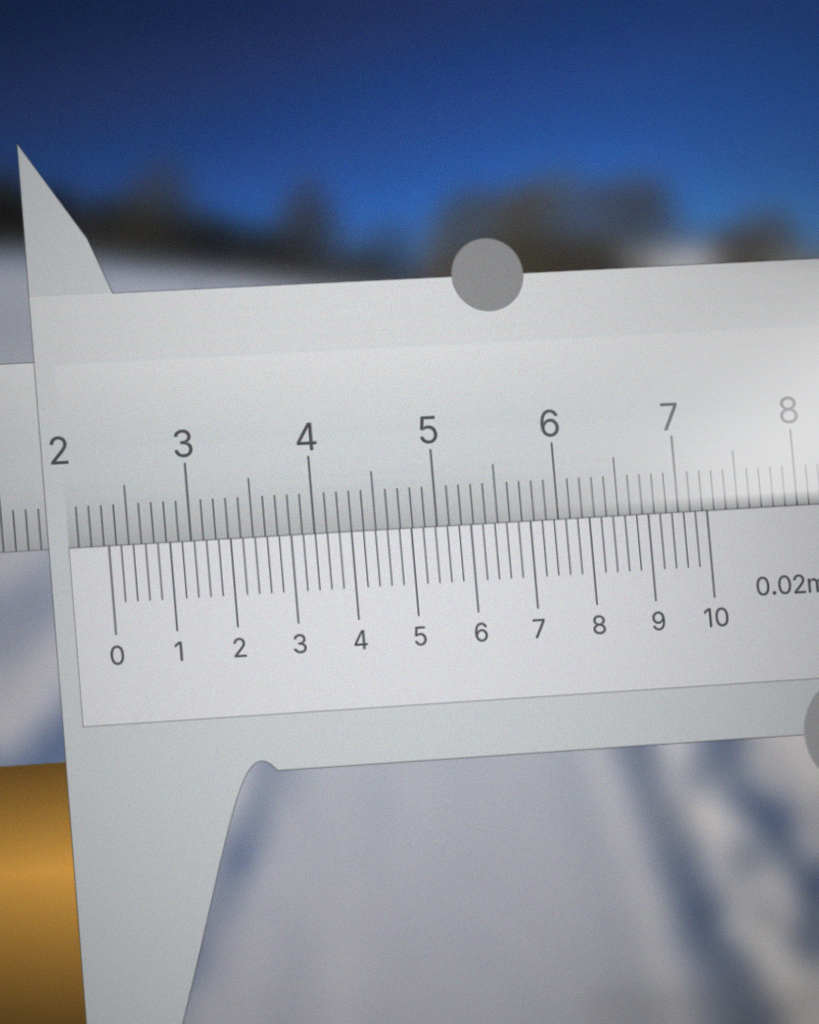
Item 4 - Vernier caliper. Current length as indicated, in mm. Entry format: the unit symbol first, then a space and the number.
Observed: mm 23.4
